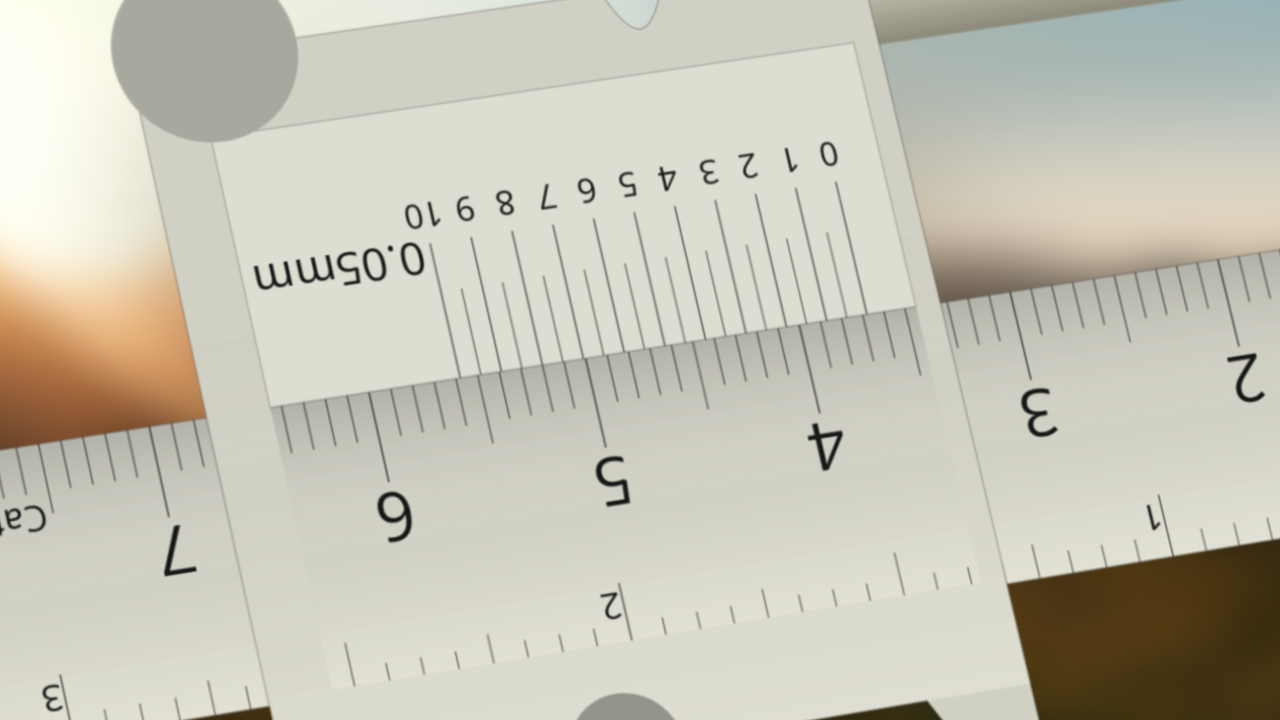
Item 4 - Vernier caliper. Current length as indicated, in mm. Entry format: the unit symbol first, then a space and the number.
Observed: mm 36.8
